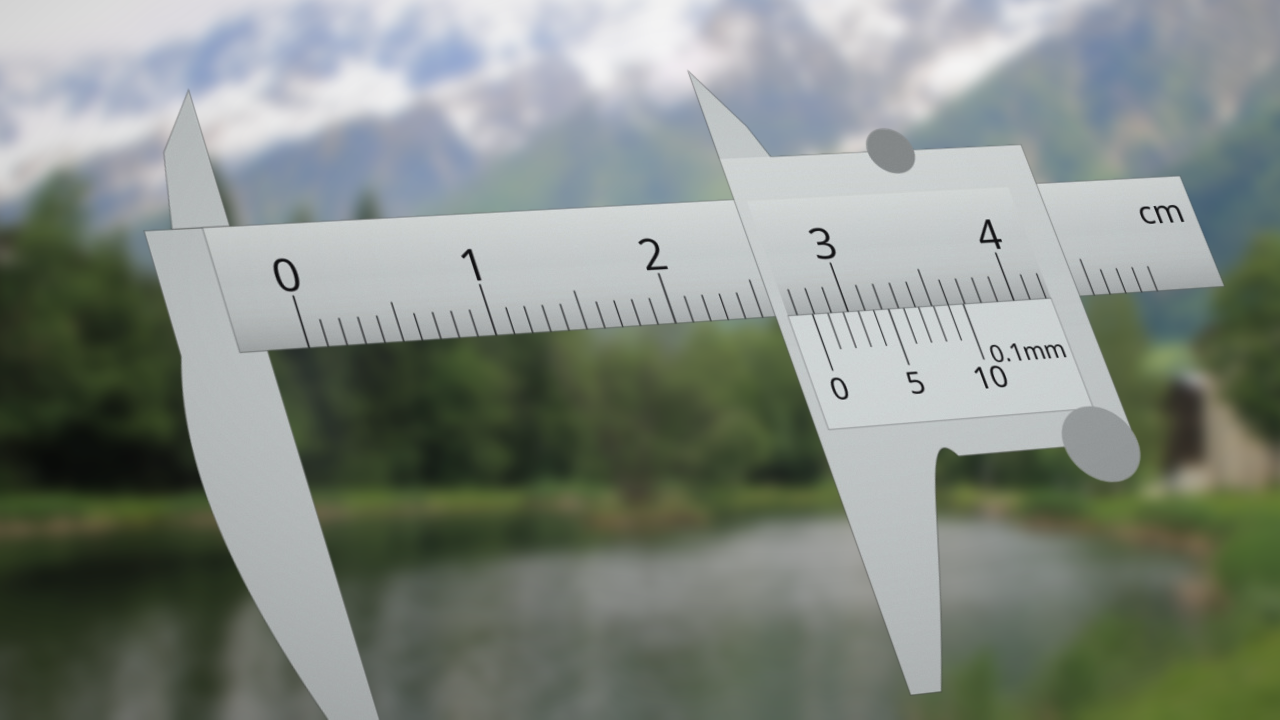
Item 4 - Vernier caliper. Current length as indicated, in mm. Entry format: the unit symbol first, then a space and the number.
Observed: mm 27.9
